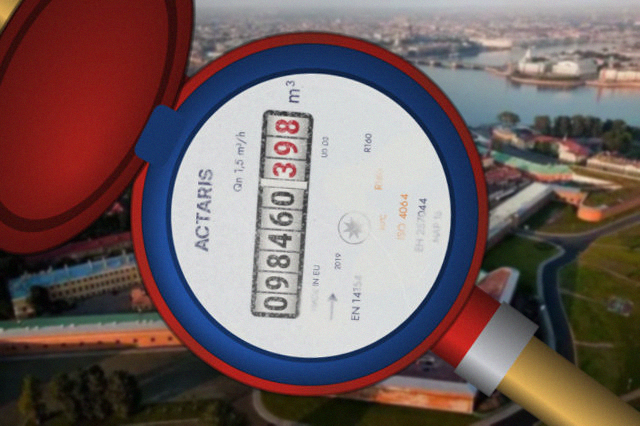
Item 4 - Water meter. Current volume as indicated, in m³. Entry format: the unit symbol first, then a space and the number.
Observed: m³ 98460.398
